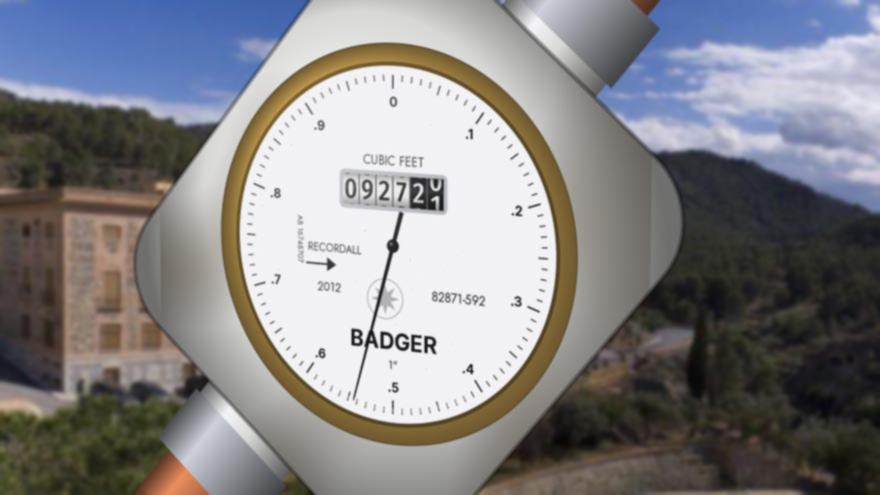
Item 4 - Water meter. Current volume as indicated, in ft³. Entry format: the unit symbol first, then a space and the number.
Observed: ft³ 92720.54
